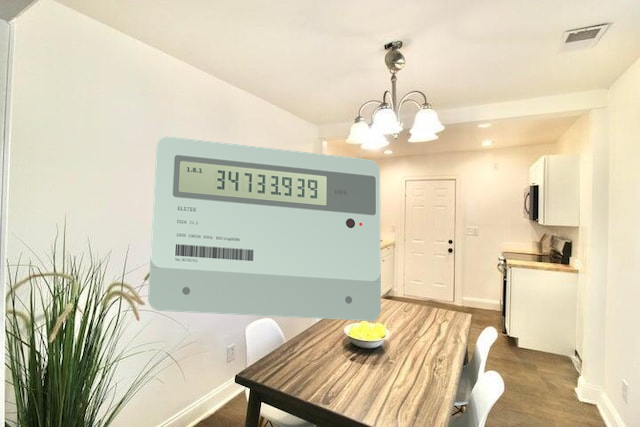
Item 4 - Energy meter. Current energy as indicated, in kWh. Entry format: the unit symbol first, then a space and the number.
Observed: kWh 34733.939
